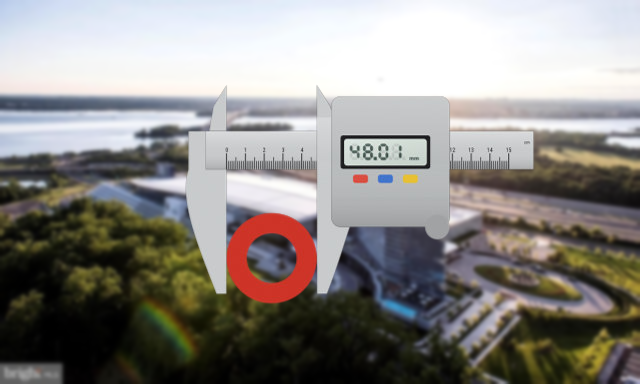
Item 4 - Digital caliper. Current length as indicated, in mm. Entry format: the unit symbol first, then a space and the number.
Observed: mm 48.01
